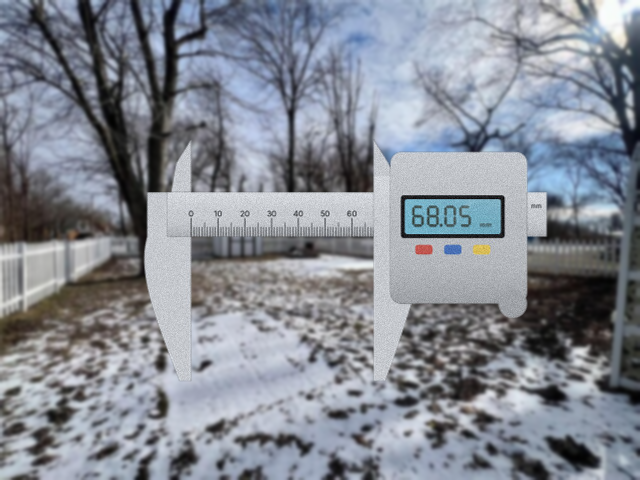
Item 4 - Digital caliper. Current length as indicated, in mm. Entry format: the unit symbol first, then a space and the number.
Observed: mm 68.05
